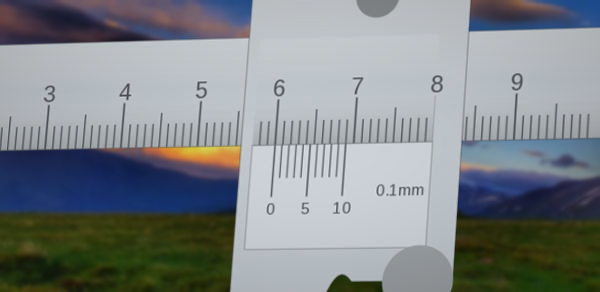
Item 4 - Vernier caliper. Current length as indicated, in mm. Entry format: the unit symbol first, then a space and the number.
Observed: mm 60.0
